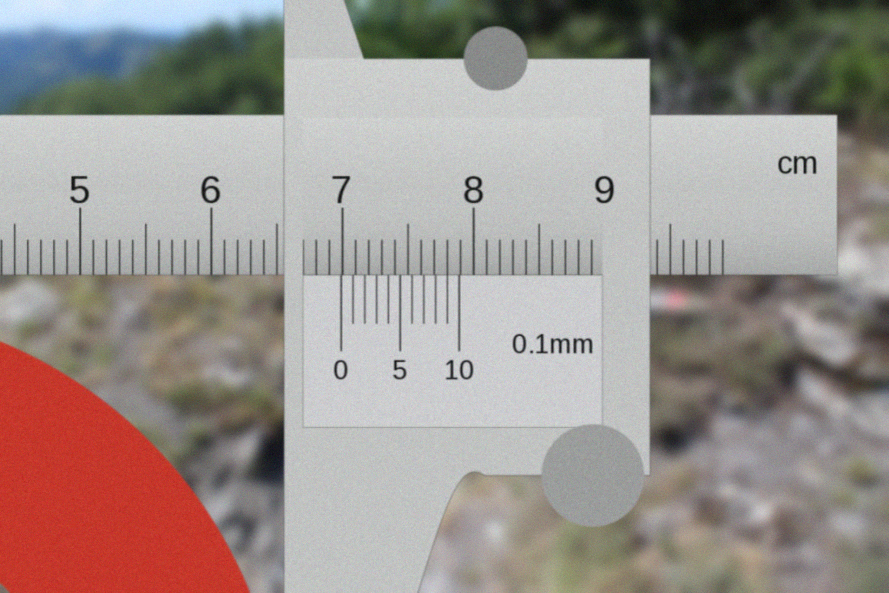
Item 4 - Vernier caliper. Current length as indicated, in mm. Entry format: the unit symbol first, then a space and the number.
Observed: mm 69.9
